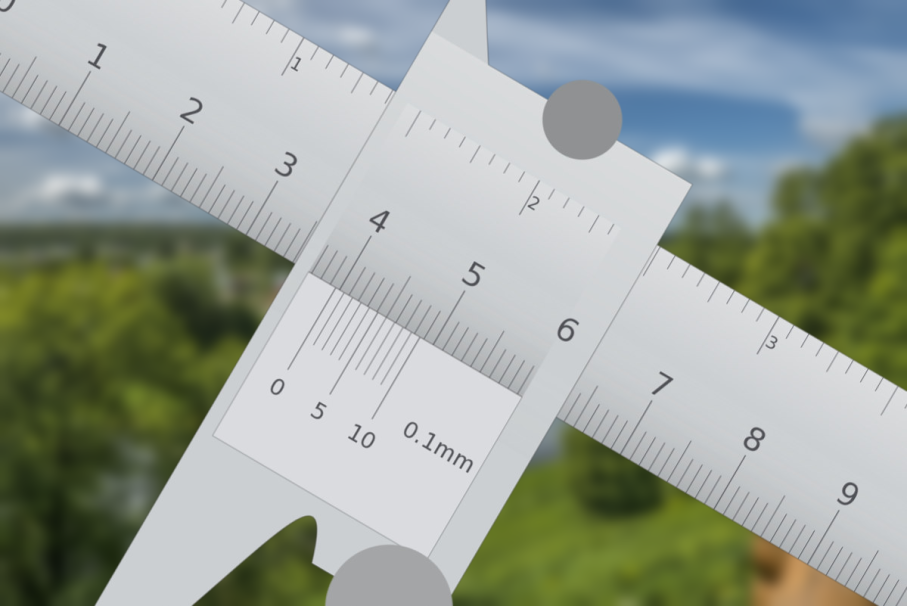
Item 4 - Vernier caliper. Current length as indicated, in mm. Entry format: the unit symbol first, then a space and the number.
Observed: mm 39.6
